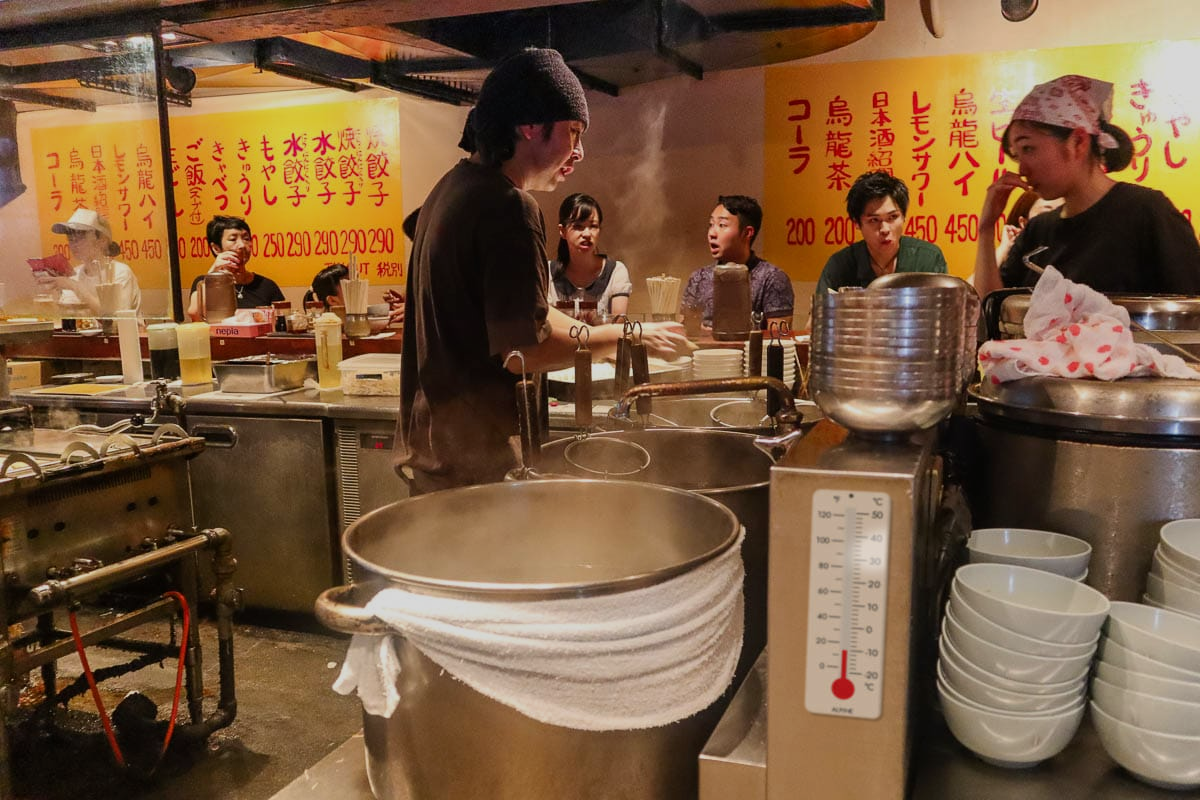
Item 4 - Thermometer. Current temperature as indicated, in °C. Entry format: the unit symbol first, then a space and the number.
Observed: °C -10
